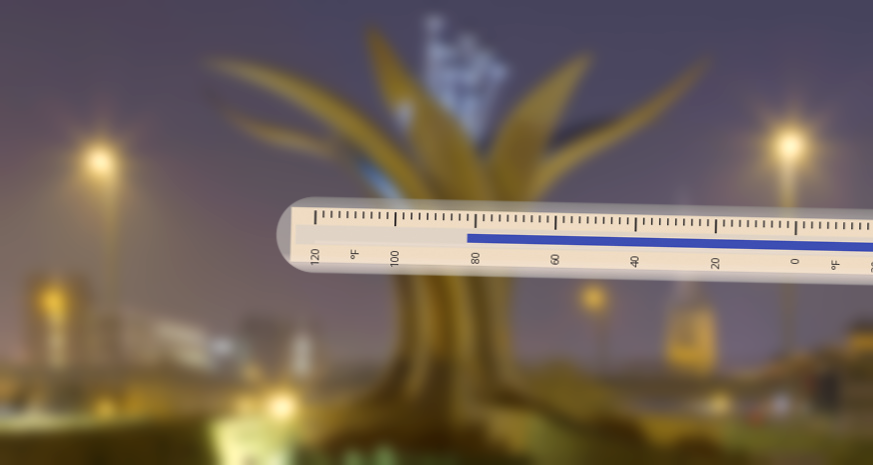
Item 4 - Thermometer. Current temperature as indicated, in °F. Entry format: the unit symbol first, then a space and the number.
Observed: °F 82
